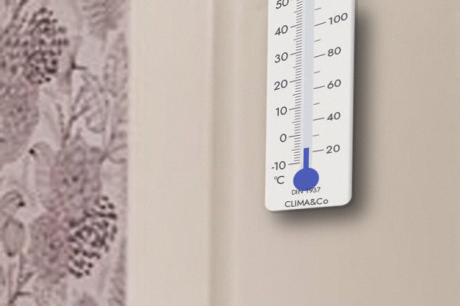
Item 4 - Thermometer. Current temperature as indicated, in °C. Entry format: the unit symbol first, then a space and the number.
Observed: °C -5
